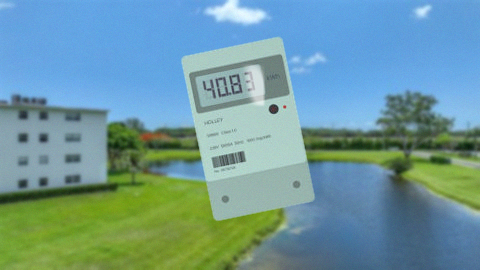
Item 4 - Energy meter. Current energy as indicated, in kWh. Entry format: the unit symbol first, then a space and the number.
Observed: kWh 40.83
